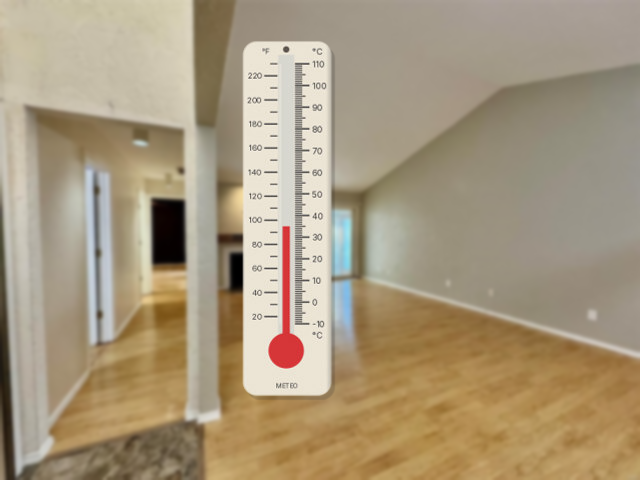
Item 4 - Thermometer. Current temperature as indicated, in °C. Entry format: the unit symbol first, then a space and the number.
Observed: °C 35
